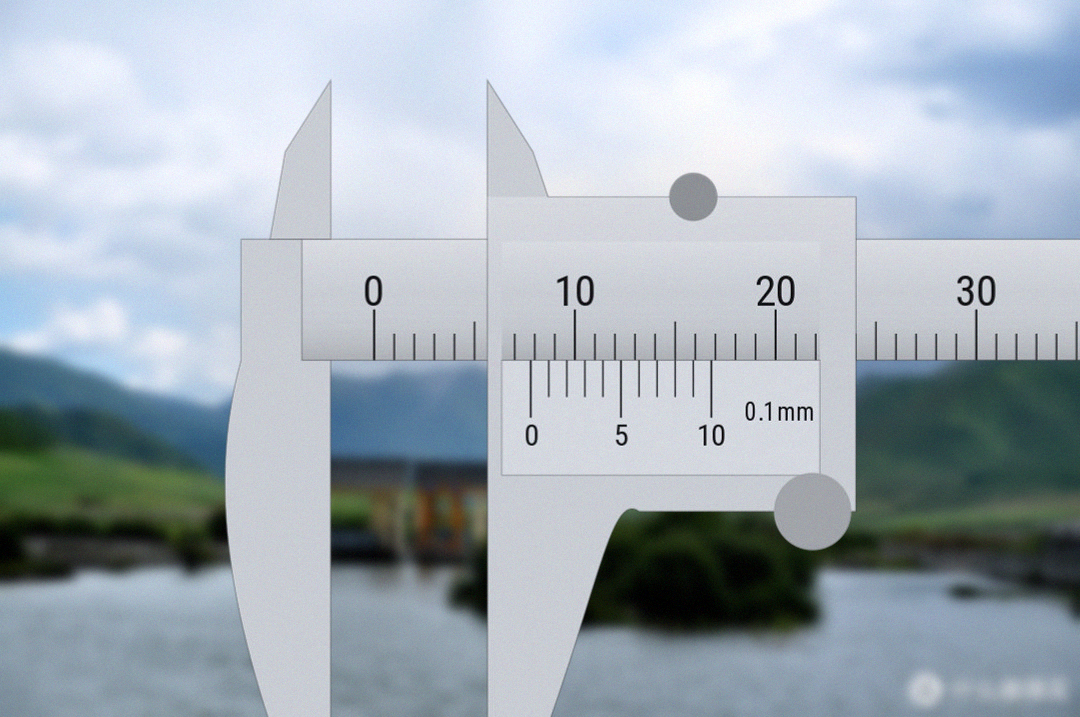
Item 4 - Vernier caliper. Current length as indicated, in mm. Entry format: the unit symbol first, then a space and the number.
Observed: mm 7.8
